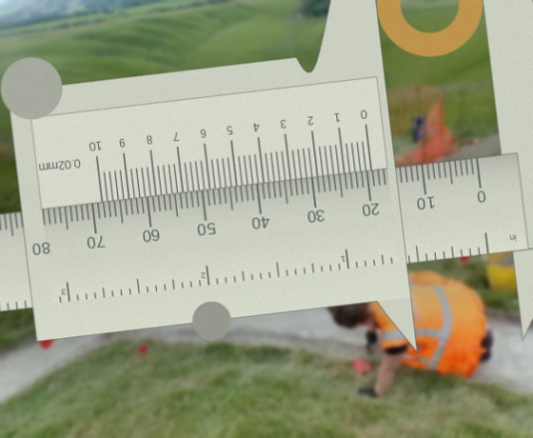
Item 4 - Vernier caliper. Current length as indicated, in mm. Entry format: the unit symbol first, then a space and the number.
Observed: mm 19.2
